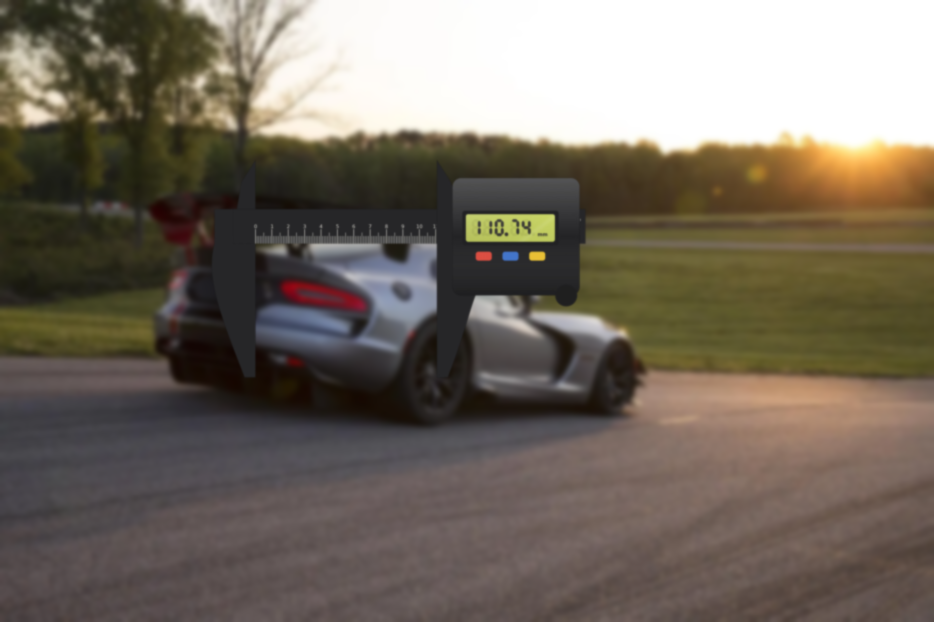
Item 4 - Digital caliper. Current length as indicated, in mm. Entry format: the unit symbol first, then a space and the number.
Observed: mm 110.74
